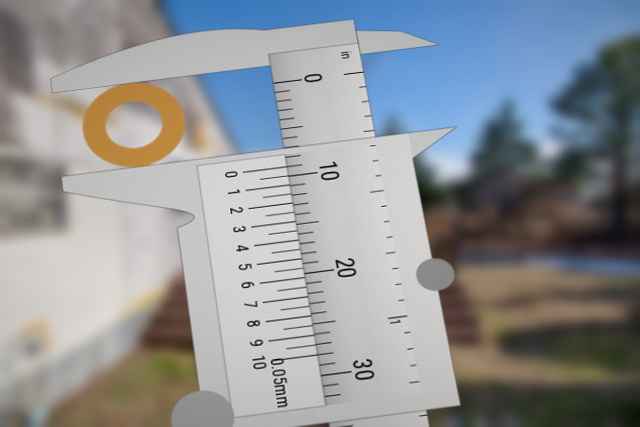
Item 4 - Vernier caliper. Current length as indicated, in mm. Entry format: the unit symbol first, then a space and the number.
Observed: mm 9.0
